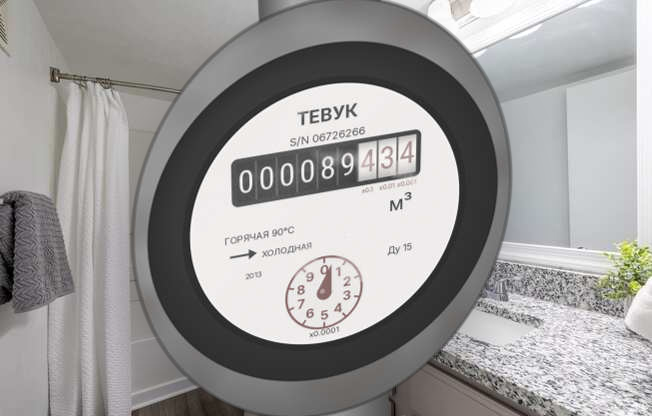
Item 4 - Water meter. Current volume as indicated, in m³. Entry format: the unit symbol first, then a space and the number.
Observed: m³ 89.4340
